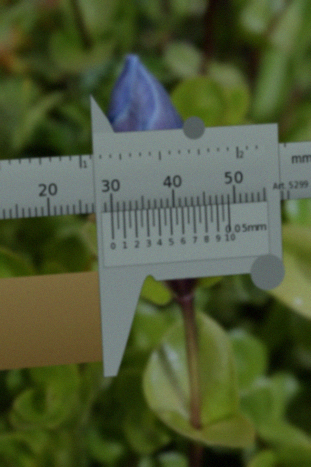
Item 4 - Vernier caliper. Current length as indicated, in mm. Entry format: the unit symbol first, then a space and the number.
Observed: mm 30.0
